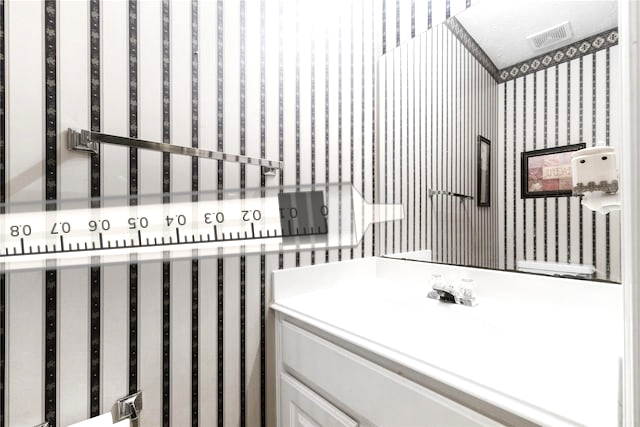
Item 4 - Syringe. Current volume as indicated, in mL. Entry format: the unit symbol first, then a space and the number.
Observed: mL 0
